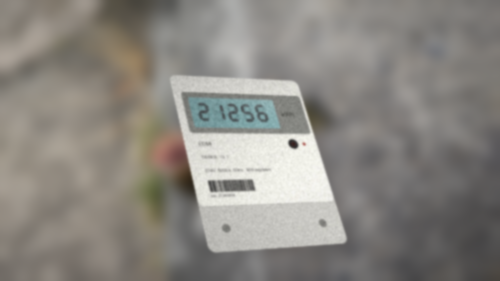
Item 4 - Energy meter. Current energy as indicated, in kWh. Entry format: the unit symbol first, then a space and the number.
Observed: kWh 21256
